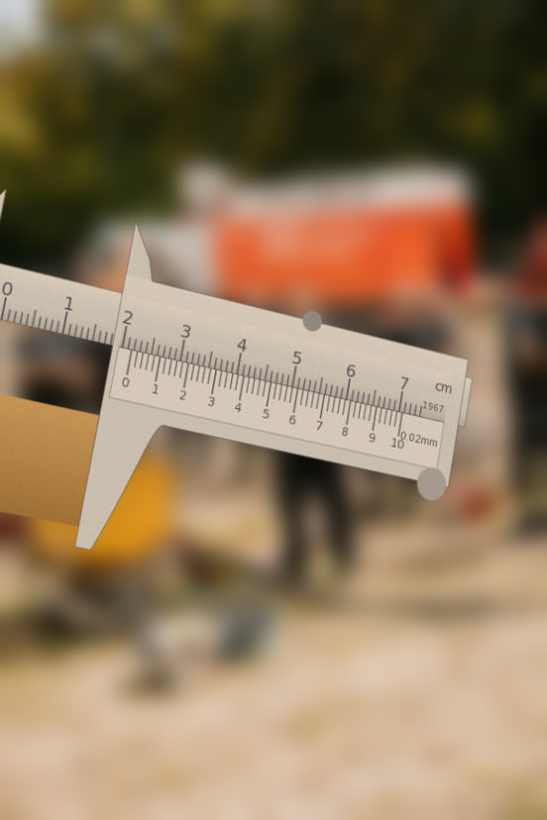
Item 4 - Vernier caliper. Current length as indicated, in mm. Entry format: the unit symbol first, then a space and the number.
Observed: mm 21.6
